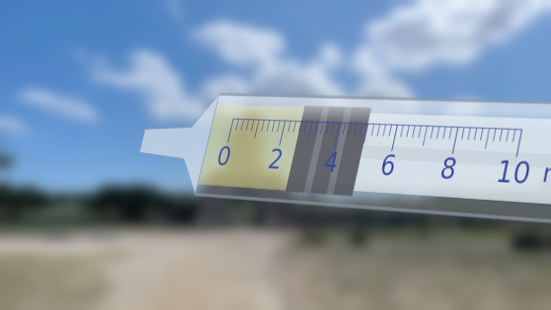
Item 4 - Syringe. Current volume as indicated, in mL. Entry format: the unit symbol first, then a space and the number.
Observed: mL 2.6
